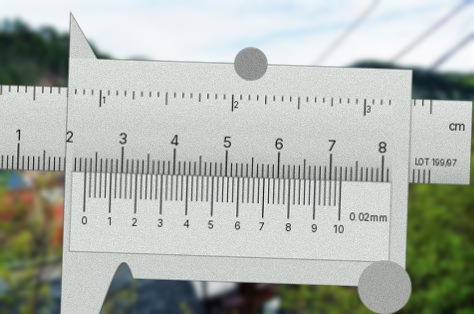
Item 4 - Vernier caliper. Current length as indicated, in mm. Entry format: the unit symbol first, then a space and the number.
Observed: mm 23.0
